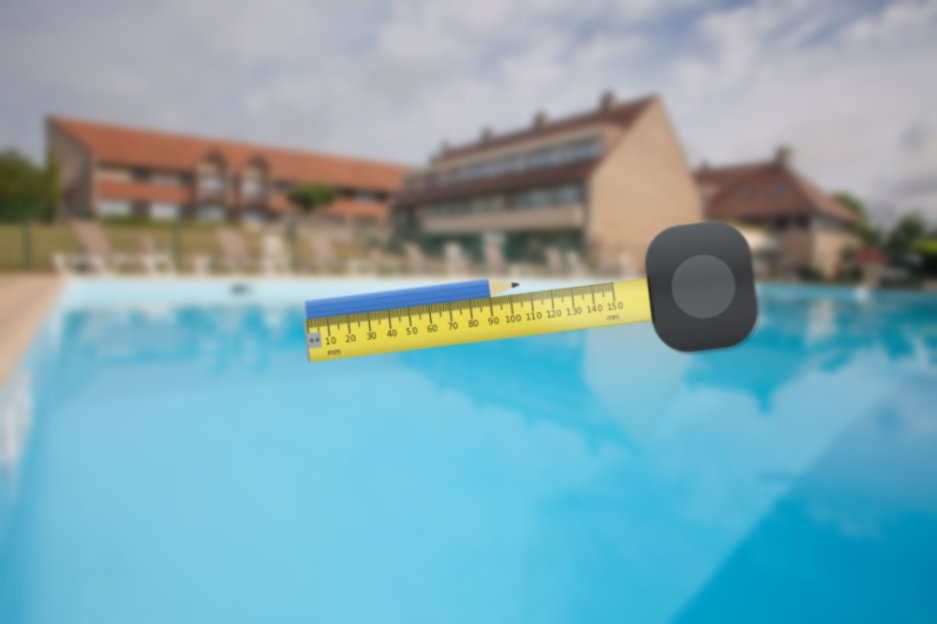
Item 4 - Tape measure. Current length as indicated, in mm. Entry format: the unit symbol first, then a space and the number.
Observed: mm 105
